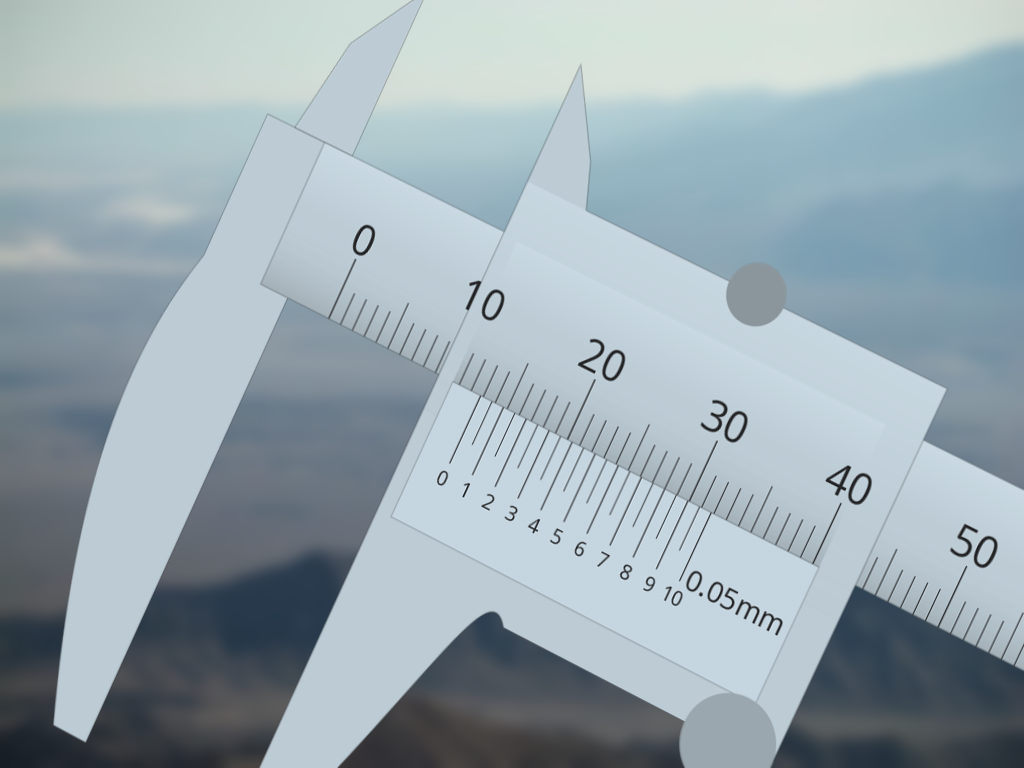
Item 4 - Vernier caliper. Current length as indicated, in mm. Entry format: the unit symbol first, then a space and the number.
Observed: mm 12.8
